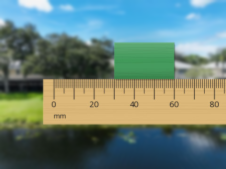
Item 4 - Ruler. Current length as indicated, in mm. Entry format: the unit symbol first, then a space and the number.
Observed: mm 30
